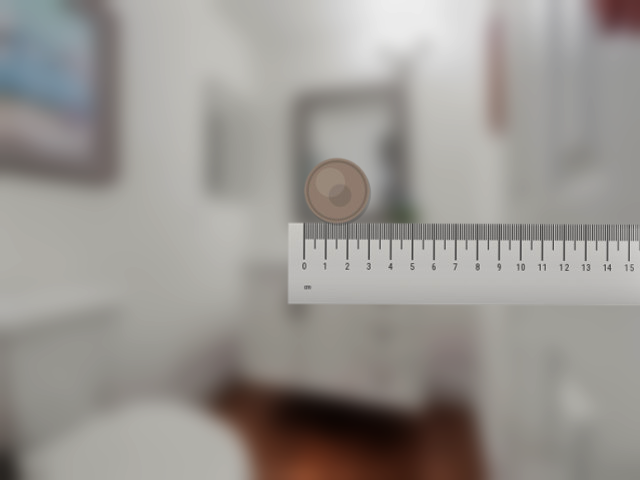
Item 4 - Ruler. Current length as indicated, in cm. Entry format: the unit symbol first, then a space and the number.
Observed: cm 3
